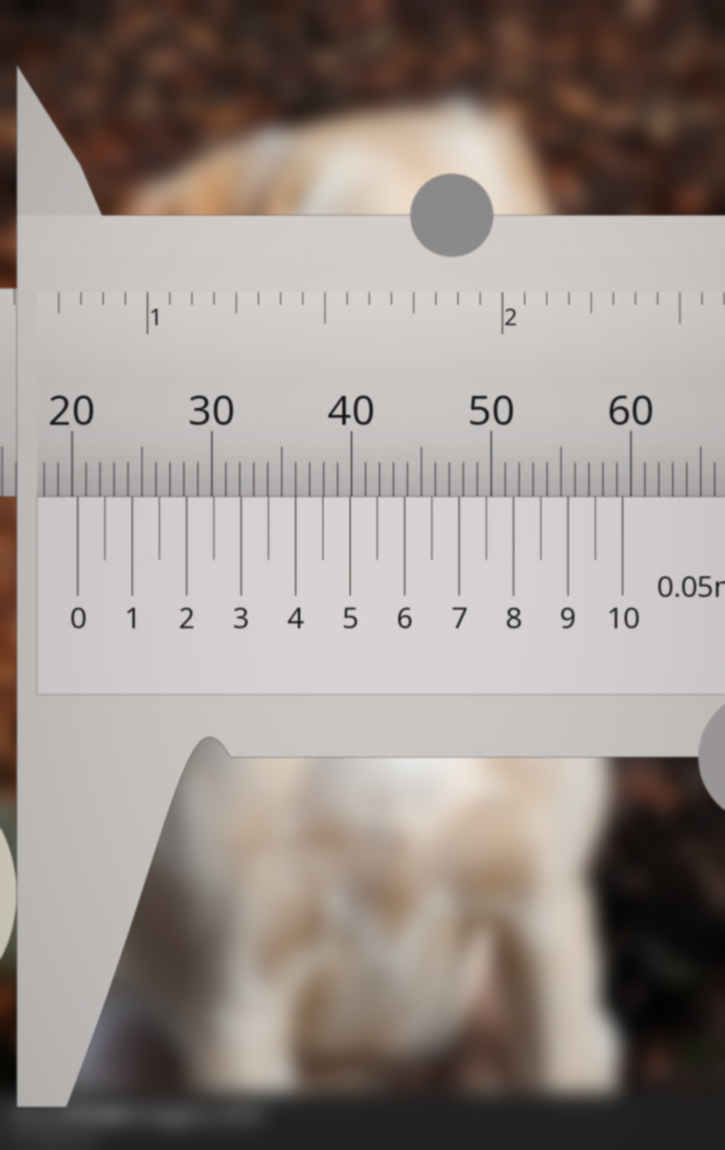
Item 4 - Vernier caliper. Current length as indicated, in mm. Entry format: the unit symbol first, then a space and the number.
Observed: mm 20.4
